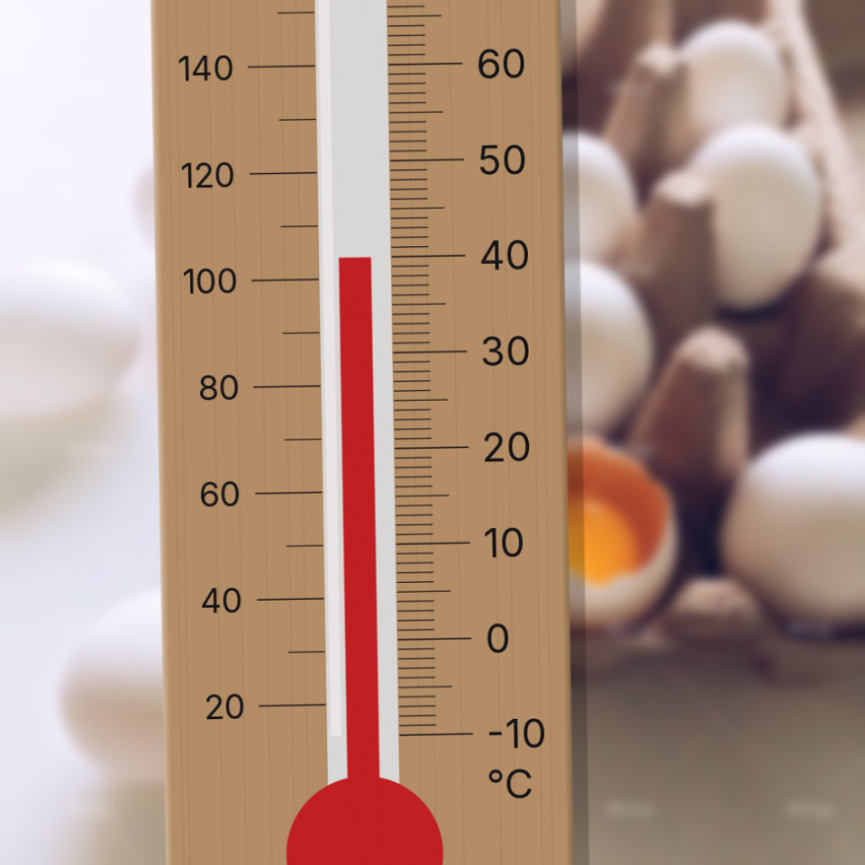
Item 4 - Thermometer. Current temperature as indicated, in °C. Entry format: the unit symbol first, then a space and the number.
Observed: °C 40
